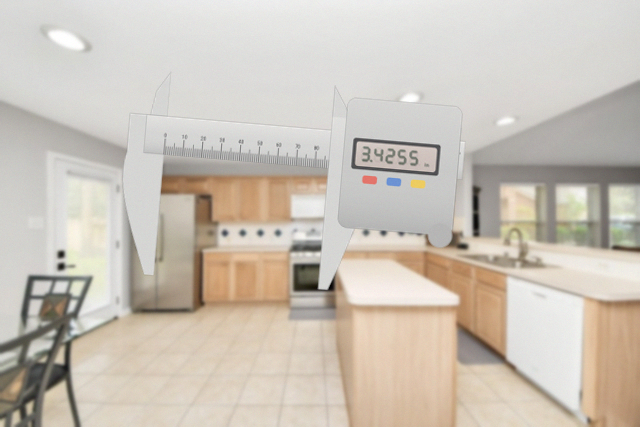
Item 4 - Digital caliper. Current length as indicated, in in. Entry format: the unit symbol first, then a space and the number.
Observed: in 3.4255
